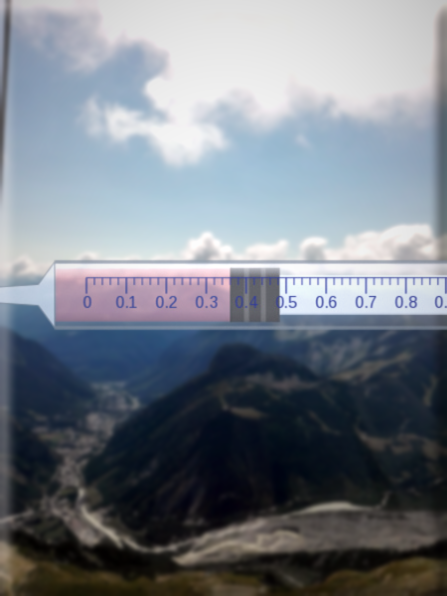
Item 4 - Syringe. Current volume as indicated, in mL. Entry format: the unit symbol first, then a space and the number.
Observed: mL 0.36
